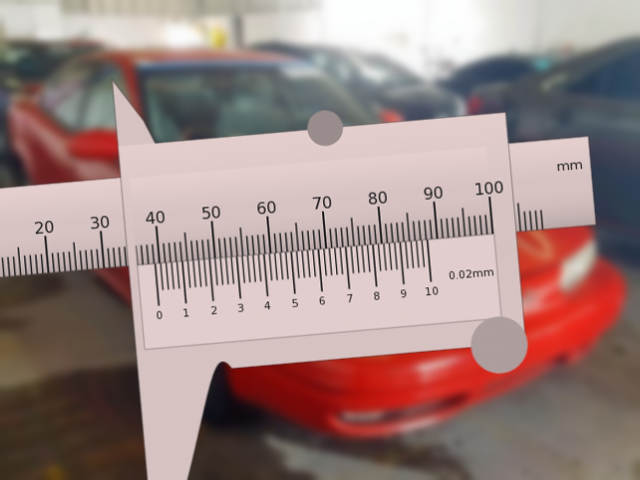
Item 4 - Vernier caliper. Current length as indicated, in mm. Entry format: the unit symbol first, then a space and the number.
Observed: mm 39.2
